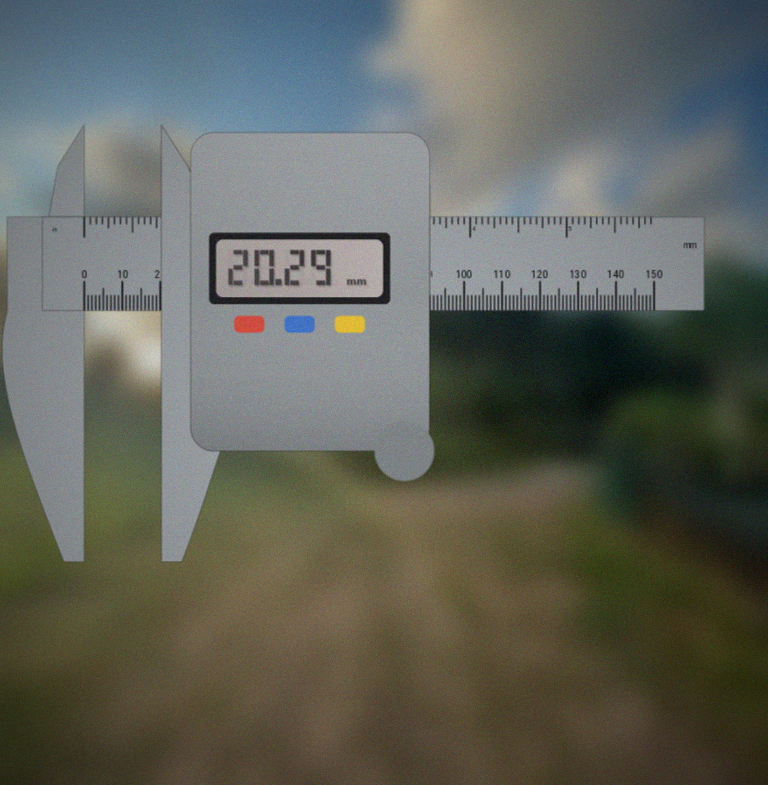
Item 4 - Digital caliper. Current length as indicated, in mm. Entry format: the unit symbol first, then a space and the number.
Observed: mm 20.29
